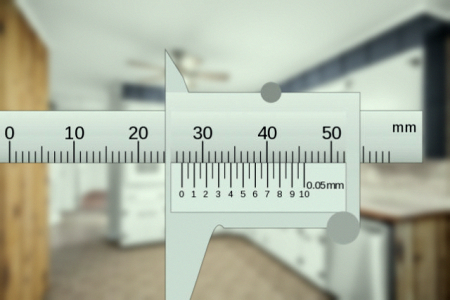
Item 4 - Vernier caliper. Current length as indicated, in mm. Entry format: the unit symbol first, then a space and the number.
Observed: mm 26.8
